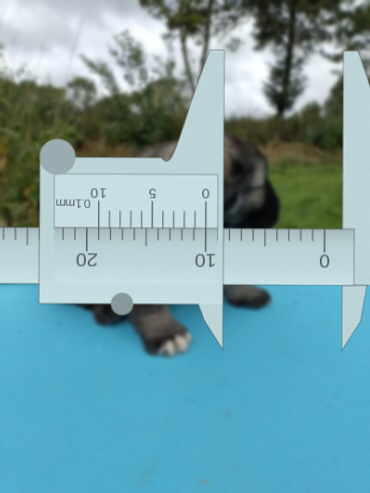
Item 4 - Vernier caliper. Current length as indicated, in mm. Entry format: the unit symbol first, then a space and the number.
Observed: mm 10.0
